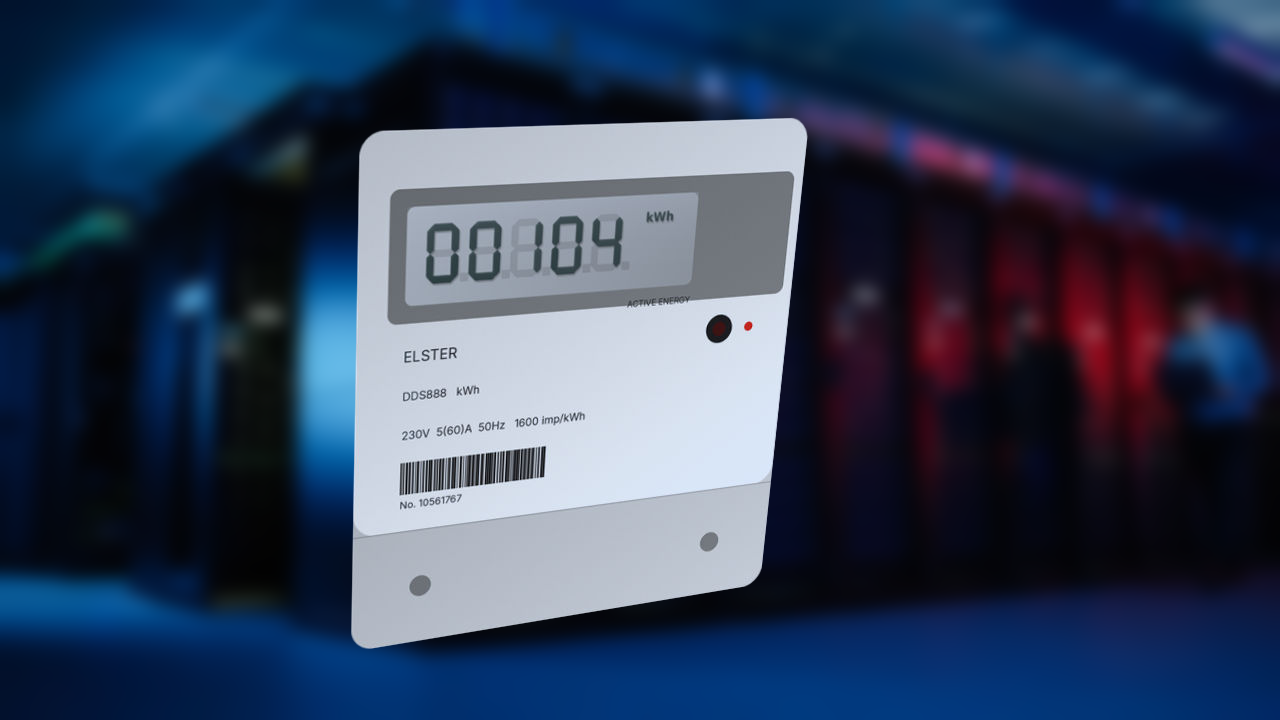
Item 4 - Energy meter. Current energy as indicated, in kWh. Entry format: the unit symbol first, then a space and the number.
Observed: kWh 104
